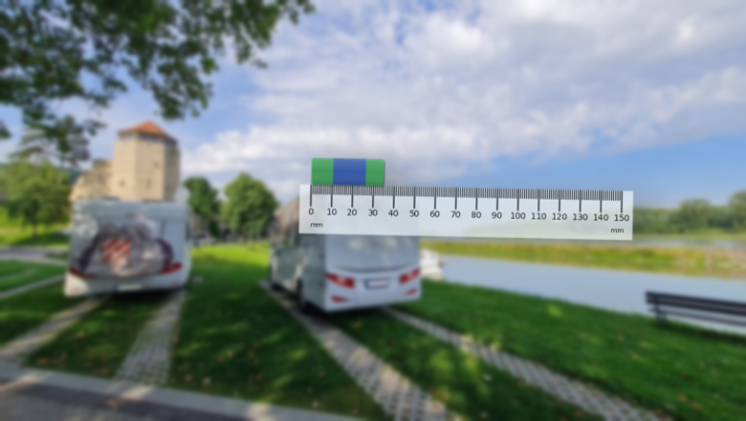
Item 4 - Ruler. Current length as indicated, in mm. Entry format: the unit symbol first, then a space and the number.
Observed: mm 35
